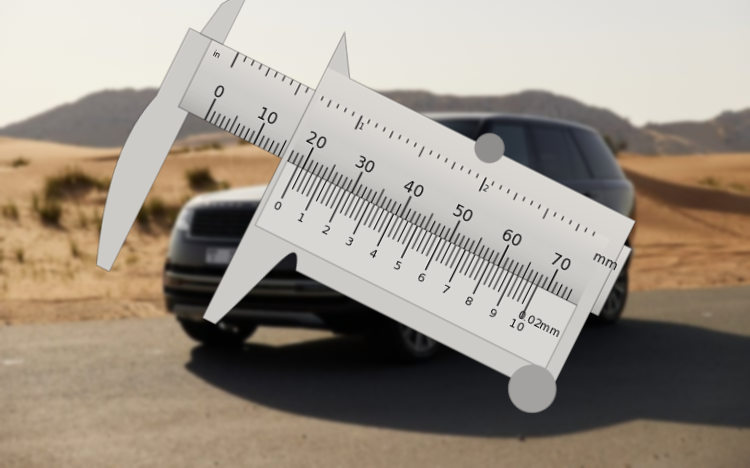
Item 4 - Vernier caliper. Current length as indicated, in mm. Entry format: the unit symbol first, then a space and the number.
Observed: mm 19.0
